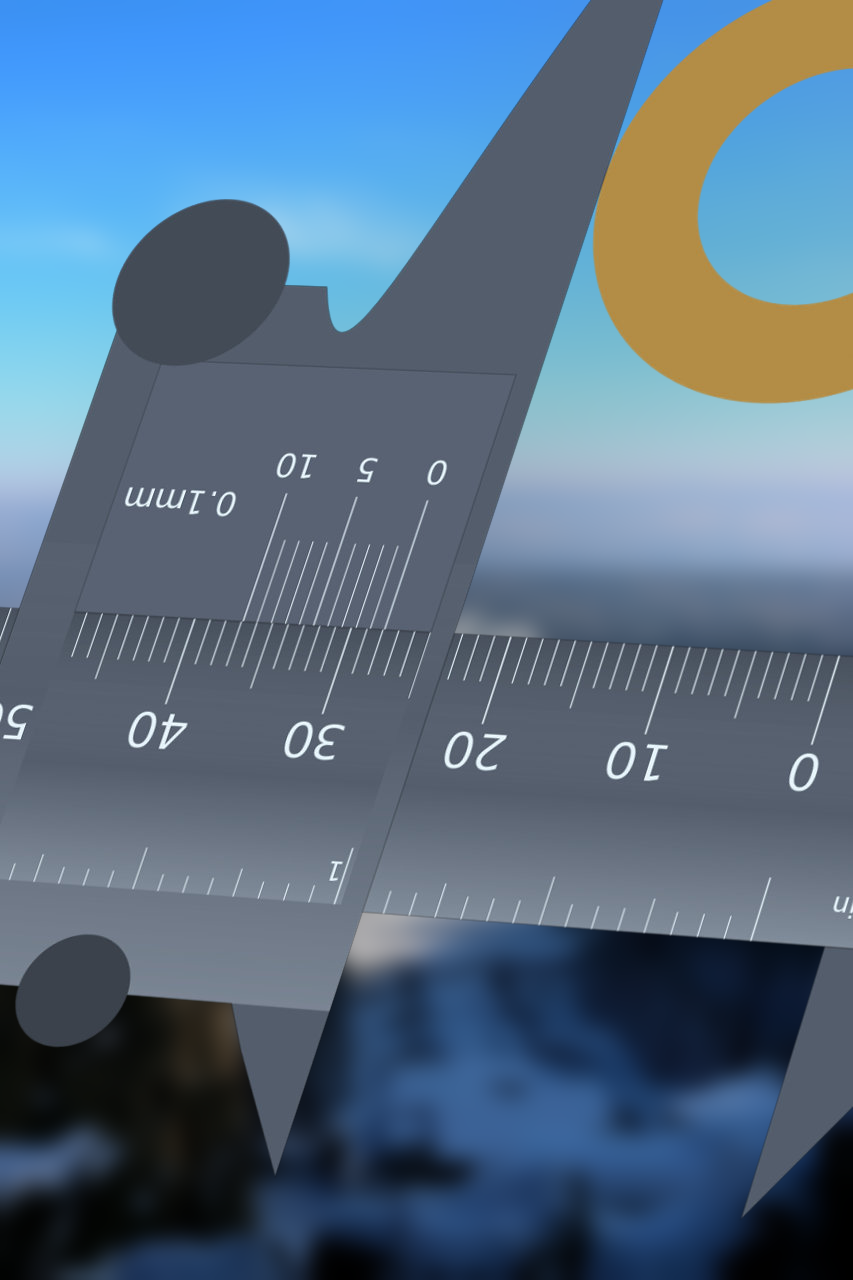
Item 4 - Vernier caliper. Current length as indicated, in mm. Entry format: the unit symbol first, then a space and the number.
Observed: mm 27.9
